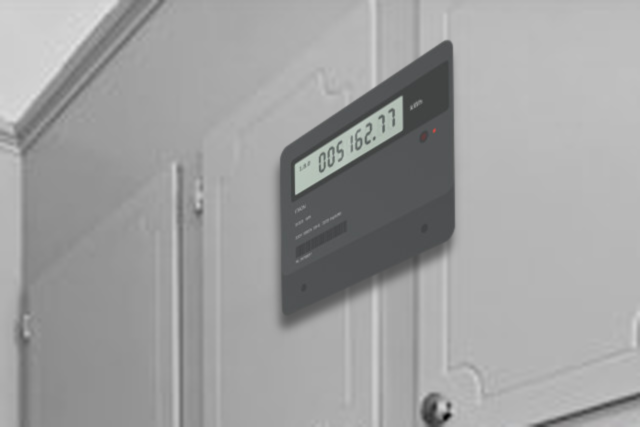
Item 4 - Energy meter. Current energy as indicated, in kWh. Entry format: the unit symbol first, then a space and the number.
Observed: kWh 5162.77
